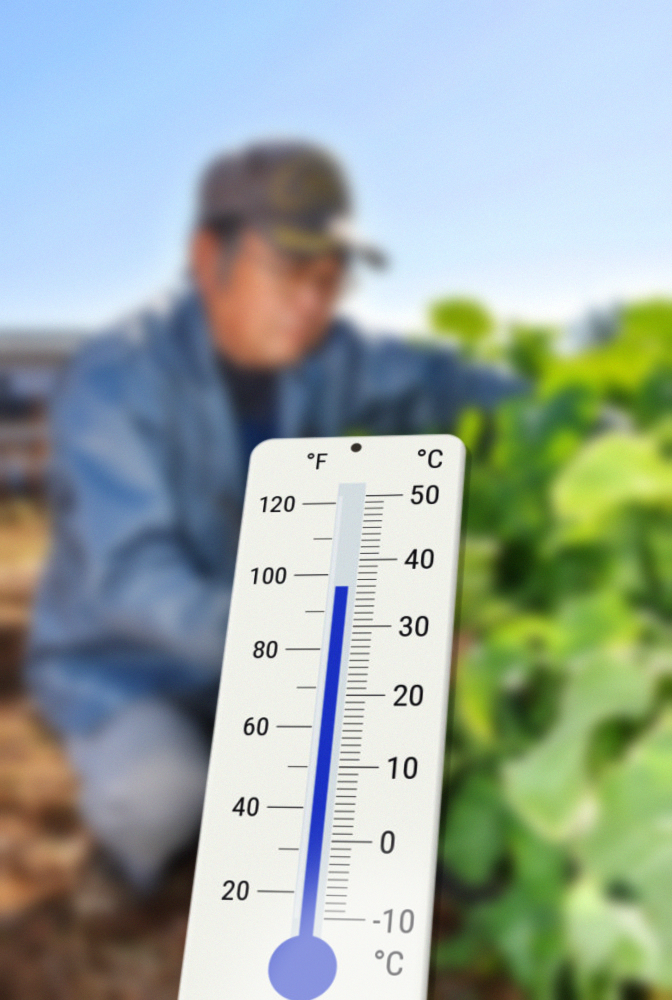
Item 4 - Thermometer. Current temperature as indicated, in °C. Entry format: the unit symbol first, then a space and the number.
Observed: °C 36
